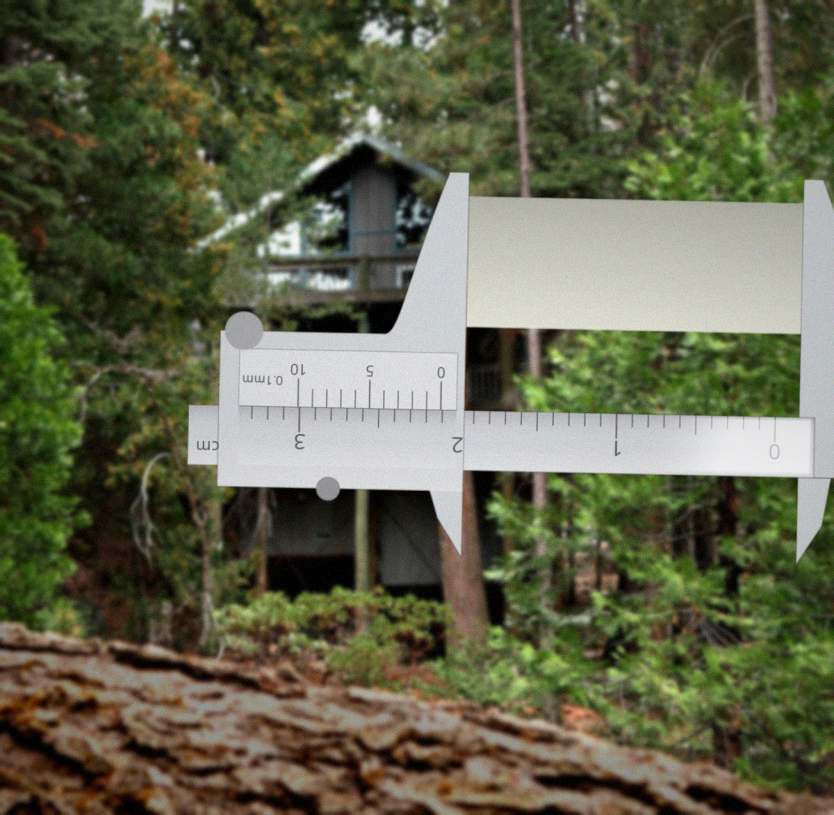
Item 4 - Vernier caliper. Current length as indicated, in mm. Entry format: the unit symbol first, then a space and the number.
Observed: mm 21.1
